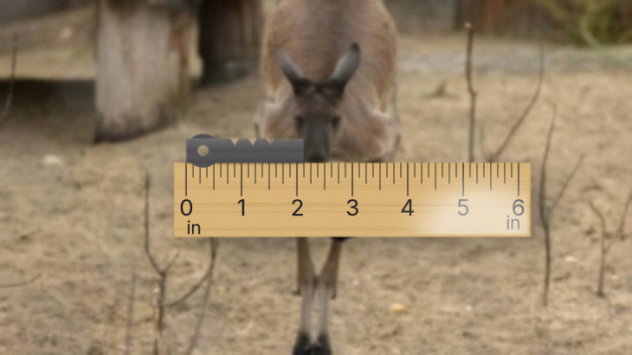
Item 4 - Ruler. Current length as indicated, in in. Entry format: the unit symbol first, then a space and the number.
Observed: in 2.125
